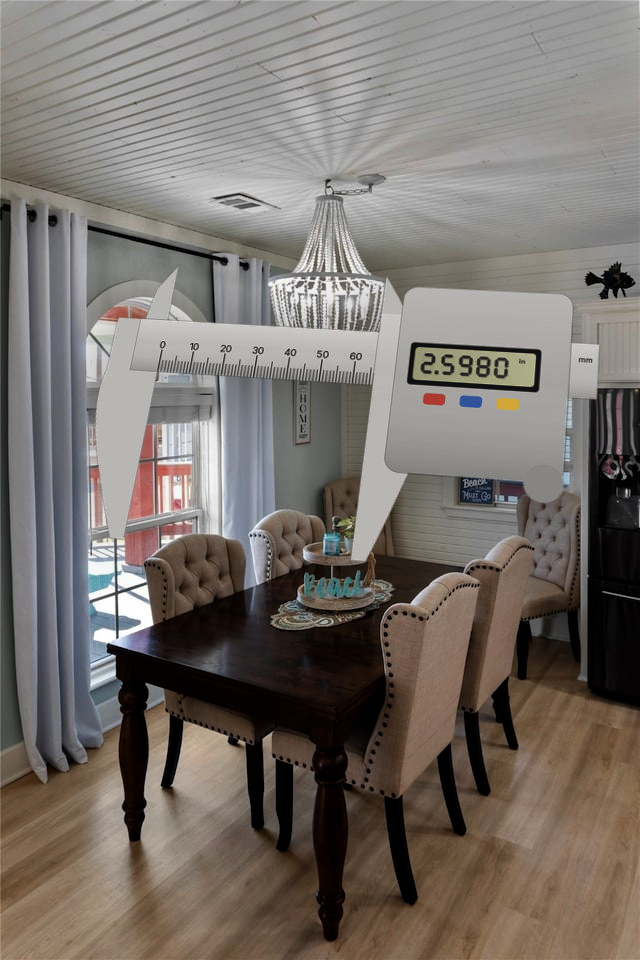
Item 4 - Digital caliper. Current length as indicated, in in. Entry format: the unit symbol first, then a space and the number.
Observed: in 2.5980
